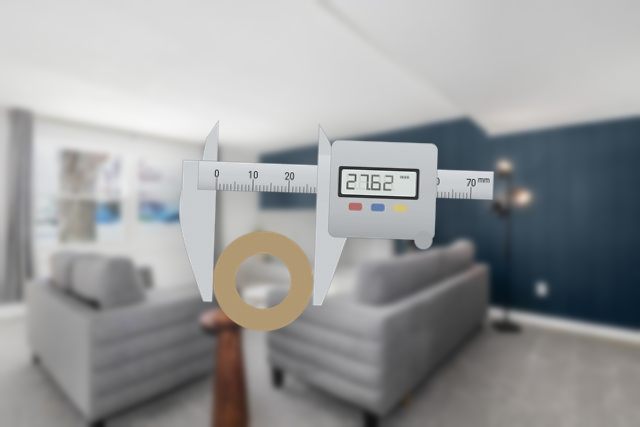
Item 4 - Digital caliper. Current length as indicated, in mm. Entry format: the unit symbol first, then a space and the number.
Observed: mm 27.62
